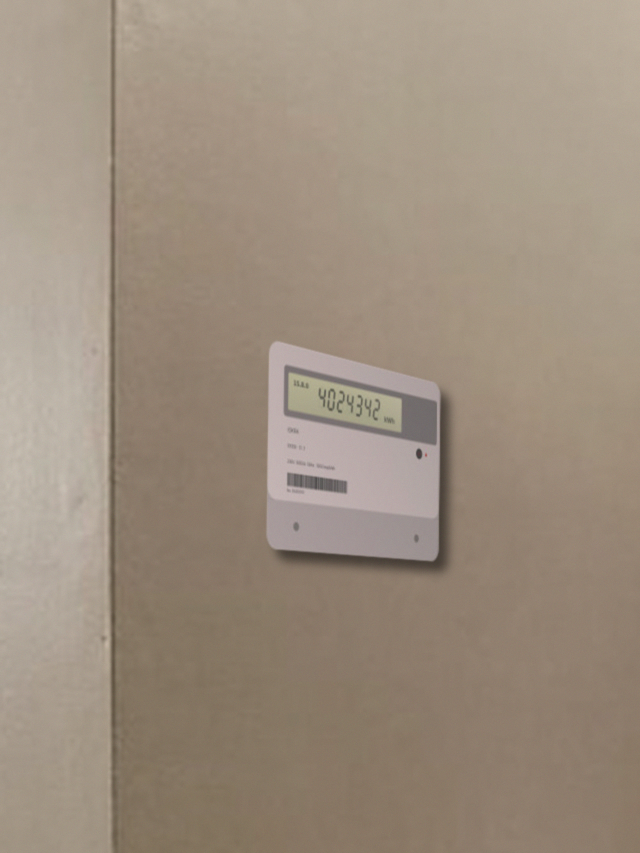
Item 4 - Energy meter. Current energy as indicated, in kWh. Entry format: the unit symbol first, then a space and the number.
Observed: kWh 4024342
